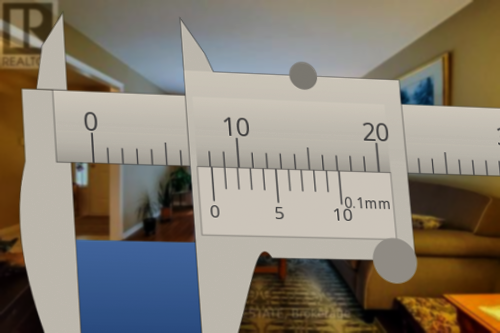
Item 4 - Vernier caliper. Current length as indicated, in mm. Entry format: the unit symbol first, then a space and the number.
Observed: mm 8.1
